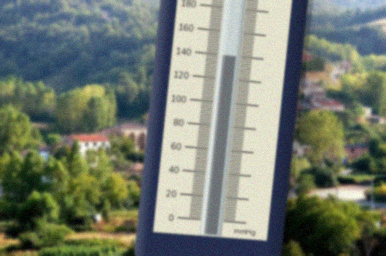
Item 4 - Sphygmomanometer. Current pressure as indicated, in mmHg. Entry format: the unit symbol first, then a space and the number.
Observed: mmHg 140
